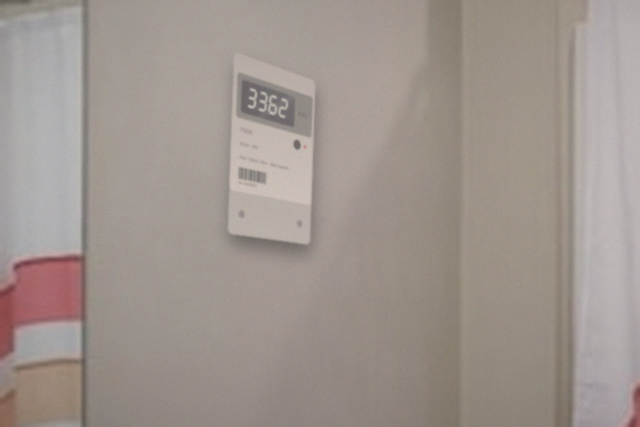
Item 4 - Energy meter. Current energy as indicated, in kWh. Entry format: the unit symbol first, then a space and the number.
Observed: kWh 3362
